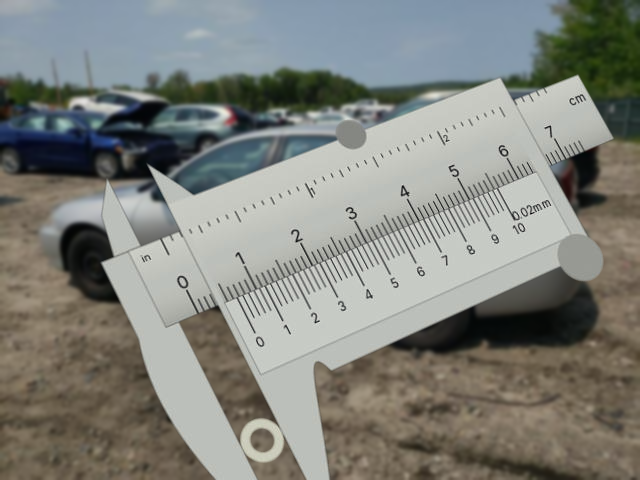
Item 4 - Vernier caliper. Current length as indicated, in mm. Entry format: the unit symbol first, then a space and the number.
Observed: mm 6.6
